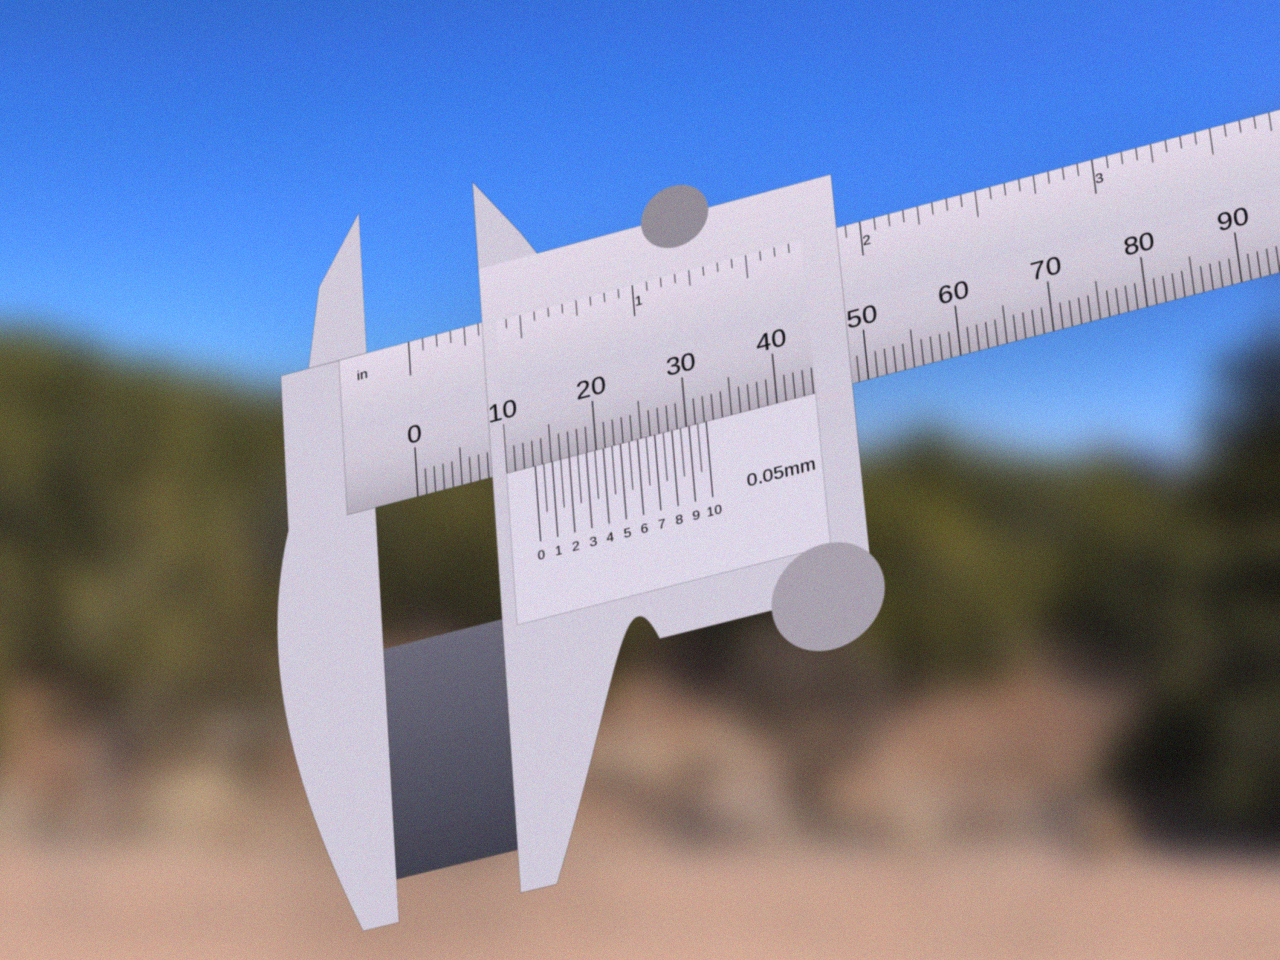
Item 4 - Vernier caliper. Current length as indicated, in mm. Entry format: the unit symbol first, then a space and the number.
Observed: mm 13.2
